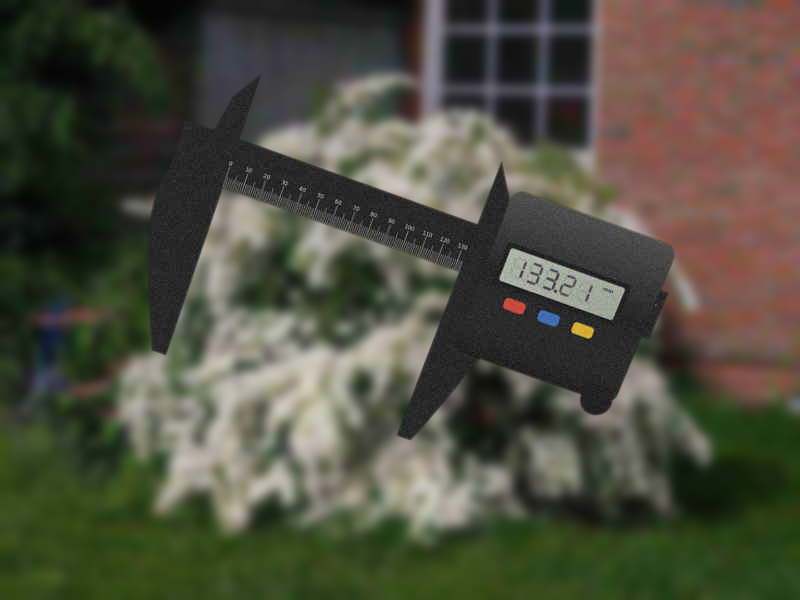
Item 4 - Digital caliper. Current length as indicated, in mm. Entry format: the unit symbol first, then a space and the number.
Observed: mm 133.21
